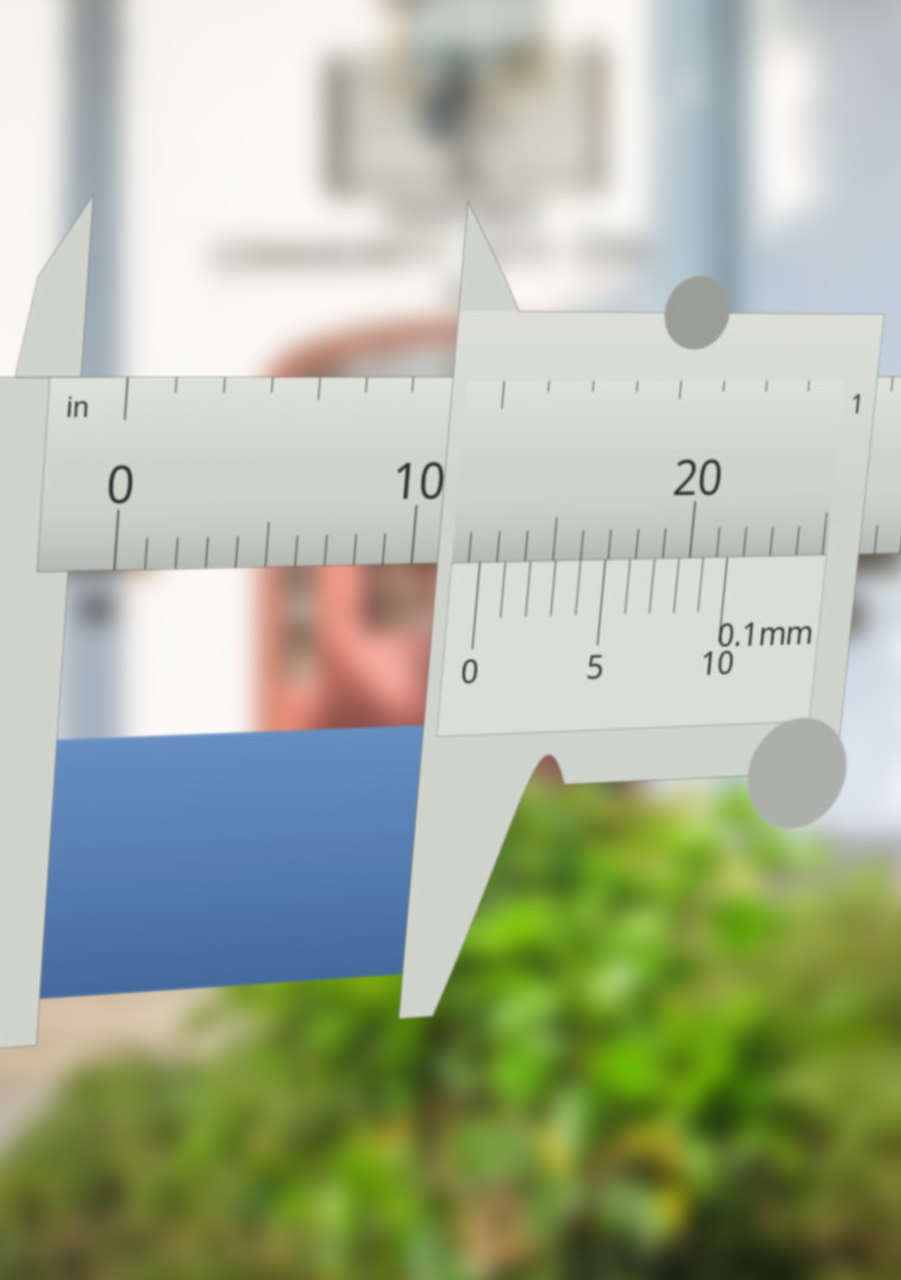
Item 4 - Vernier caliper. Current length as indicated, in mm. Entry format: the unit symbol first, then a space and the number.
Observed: mm 12.4
